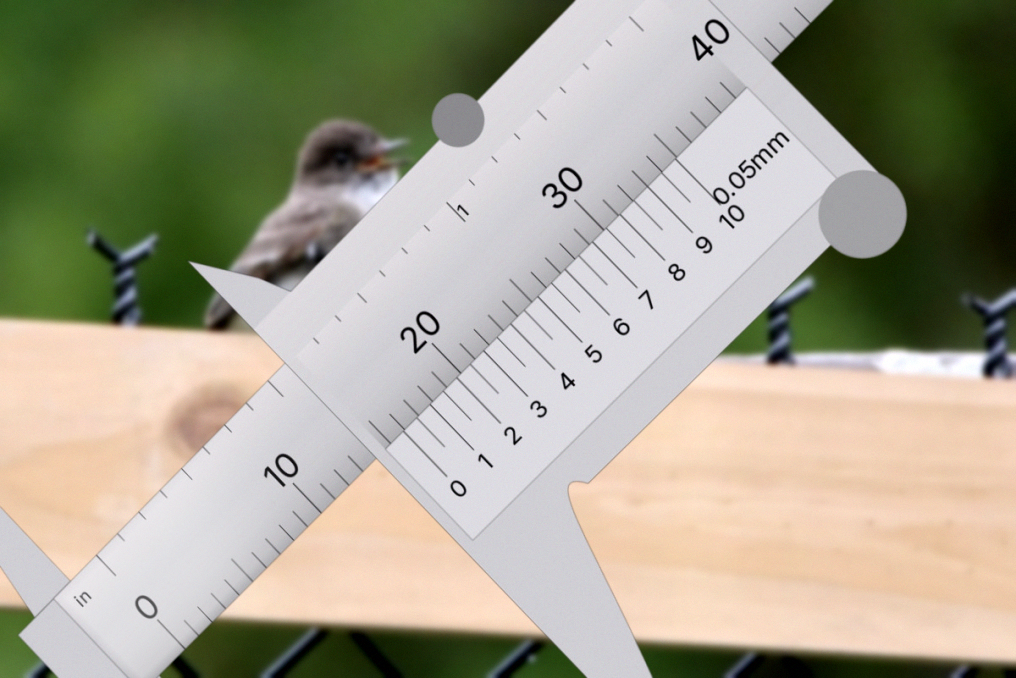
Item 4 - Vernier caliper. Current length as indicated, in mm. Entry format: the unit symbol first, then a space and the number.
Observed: mm 15.9
